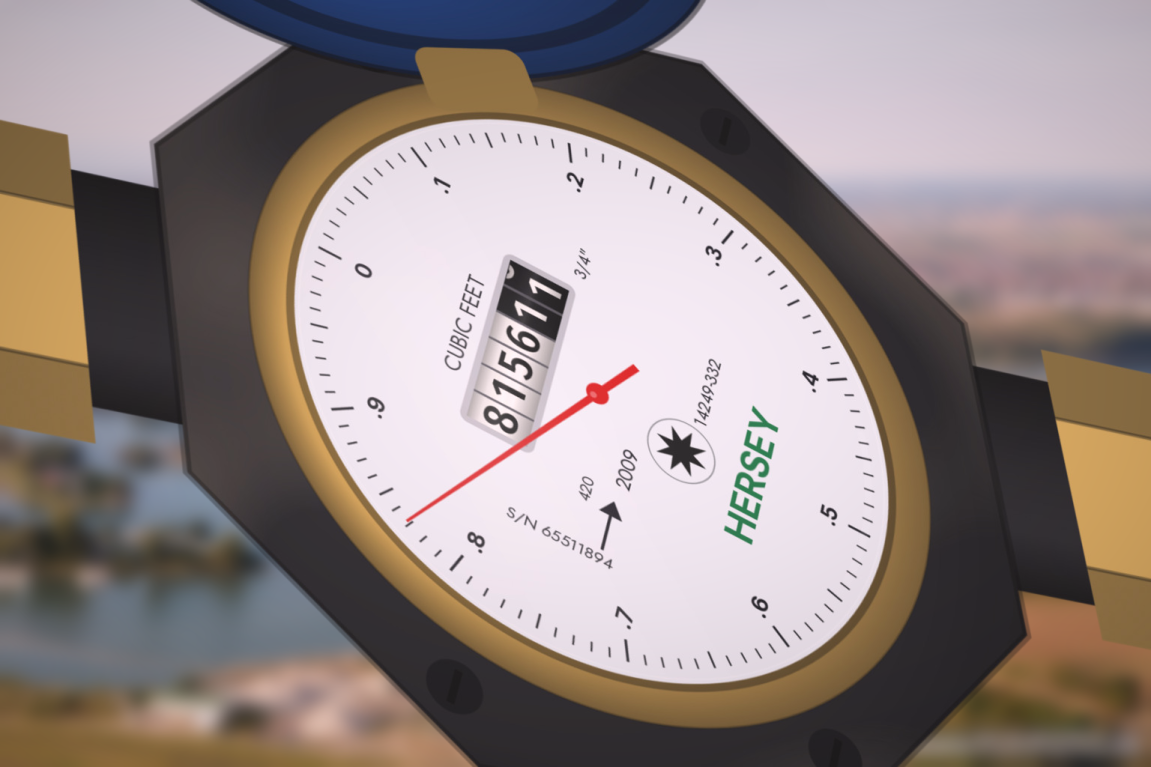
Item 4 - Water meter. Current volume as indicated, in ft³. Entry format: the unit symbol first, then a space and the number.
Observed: ft³ 815610.83
